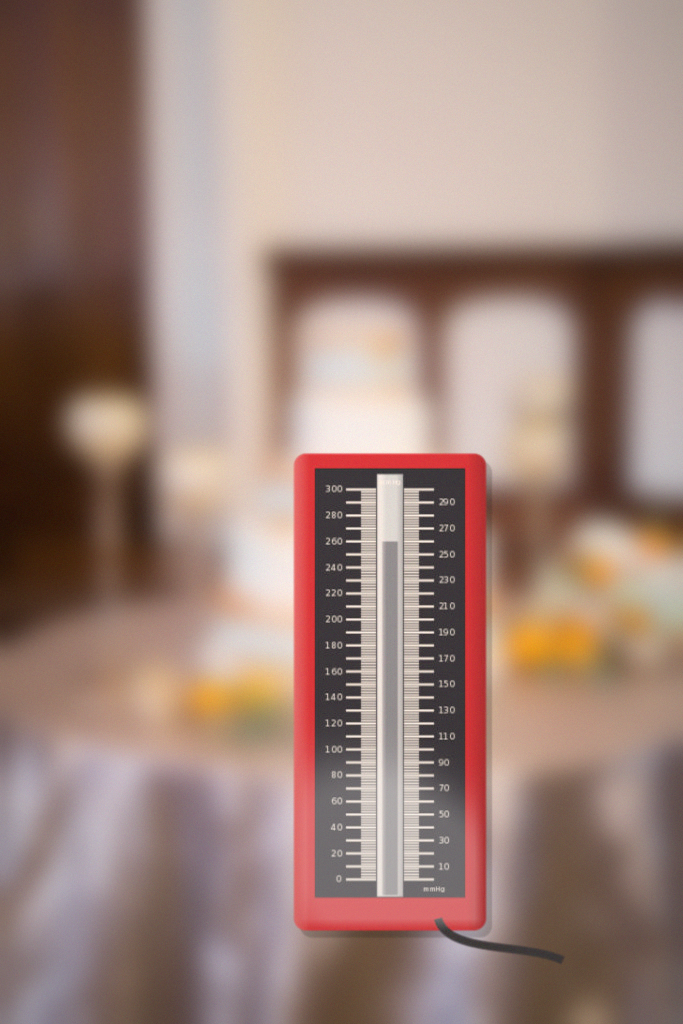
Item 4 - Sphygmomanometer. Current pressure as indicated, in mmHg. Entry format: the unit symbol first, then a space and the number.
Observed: mmHg 260
